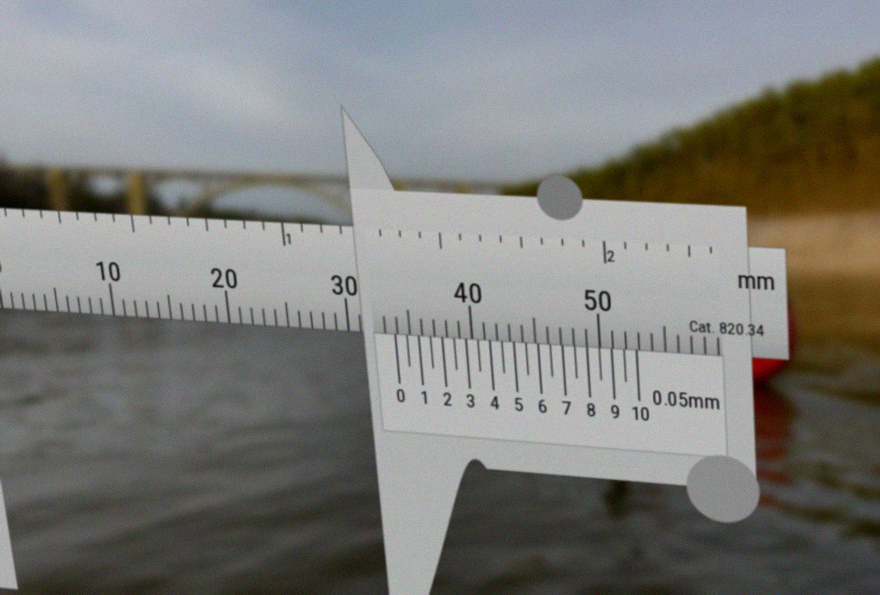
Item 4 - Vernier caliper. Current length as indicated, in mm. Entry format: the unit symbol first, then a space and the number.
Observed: mm 33.8
